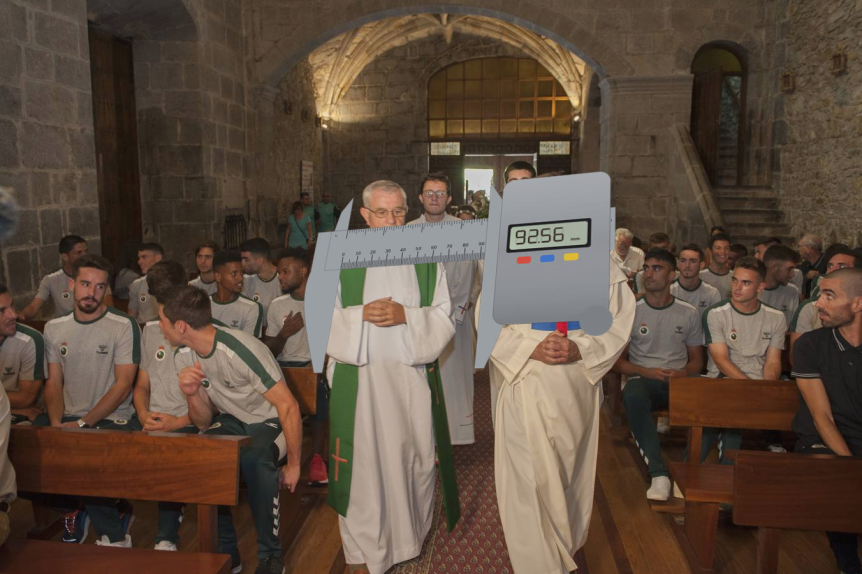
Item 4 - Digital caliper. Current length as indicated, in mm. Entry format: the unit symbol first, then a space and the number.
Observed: mm 92.56
